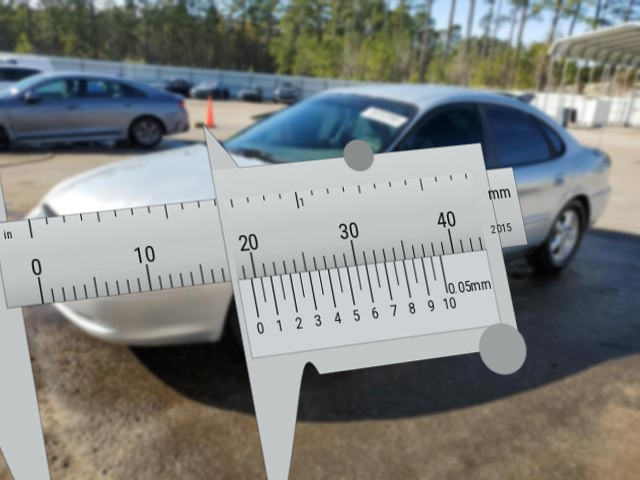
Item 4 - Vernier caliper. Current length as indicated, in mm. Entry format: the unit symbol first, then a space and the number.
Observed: mm 19.6
